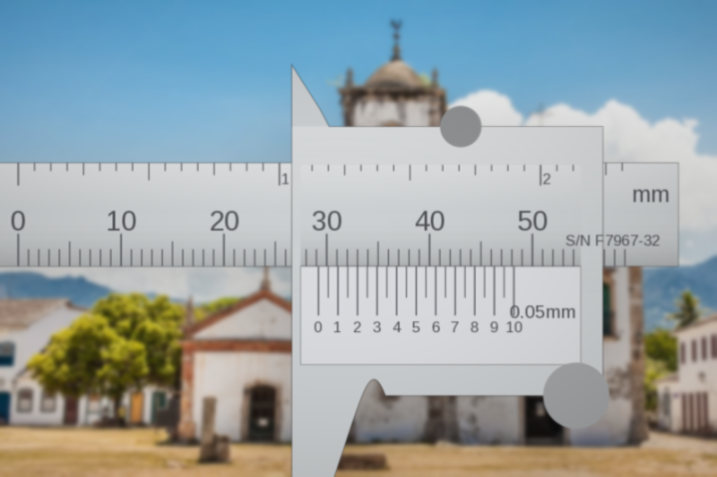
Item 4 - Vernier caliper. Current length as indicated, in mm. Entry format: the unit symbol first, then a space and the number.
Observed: mm 29.2
